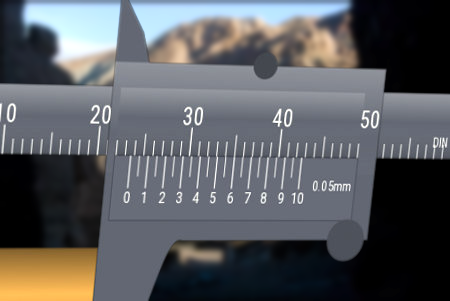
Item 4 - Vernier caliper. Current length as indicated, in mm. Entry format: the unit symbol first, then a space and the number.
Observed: mm 23.6
